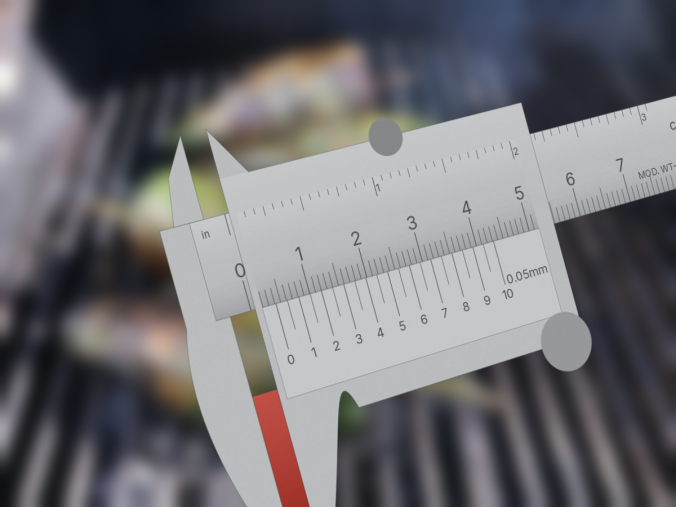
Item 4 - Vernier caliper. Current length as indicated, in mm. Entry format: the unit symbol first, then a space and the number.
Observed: mm 4.2
